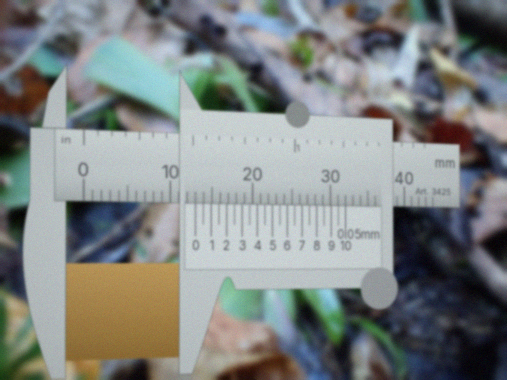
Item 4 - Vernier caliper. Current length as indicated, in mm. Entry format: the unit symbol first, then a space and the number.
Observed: mm 13.0
